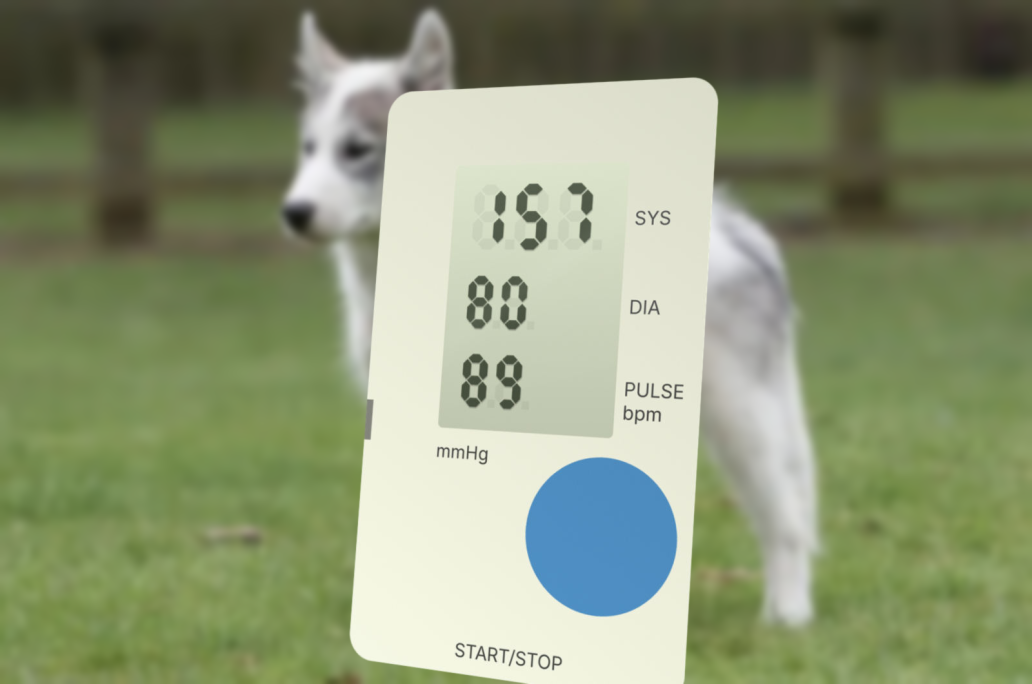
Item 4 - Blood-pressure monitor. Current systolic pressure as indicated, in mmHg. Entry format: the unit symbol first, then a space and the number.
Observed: mmHg 157
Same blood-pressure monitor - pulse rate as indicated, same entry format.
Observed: bpm 89
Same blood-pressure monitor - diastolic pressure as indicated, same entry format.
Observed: mmHg 80
